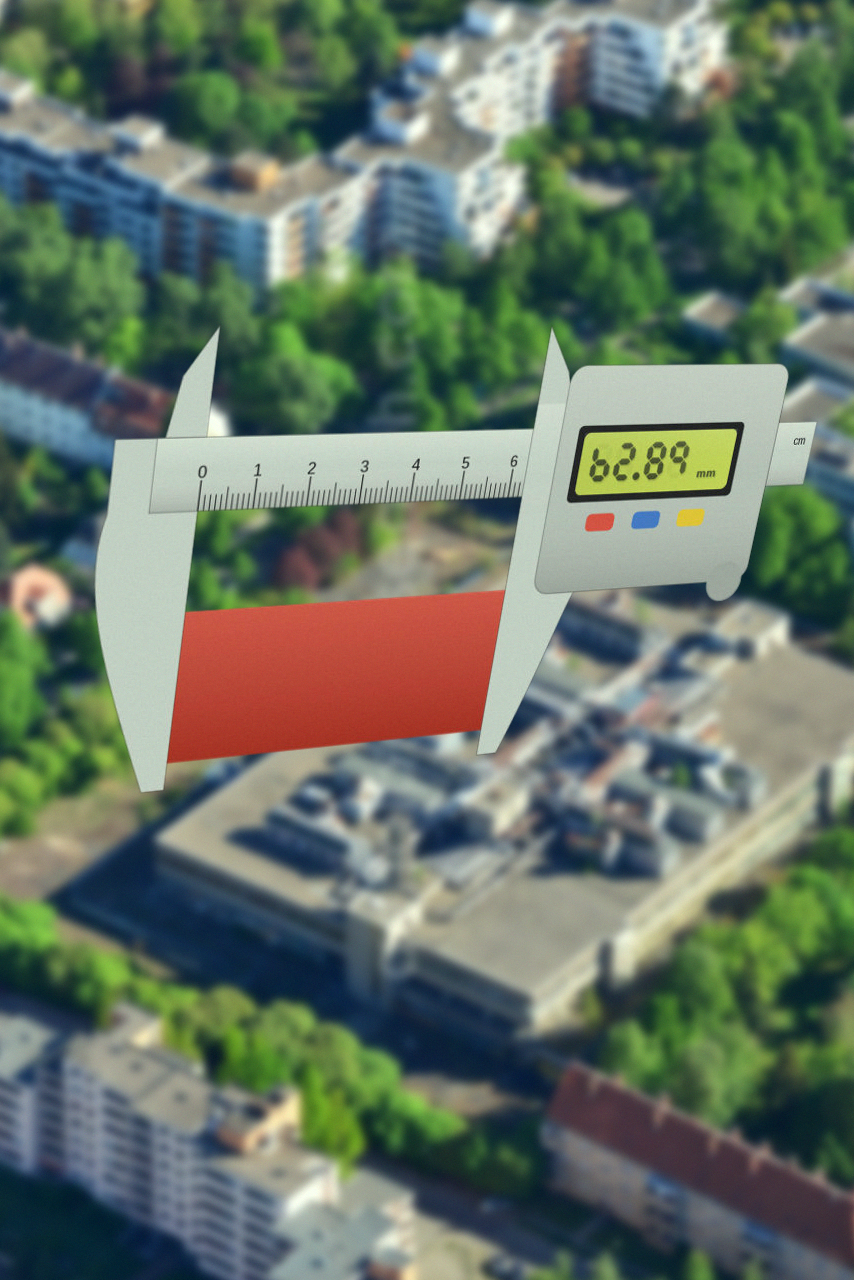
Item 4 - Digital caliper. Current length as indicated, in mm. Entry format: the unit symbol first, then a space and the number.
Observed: mm 62.89
